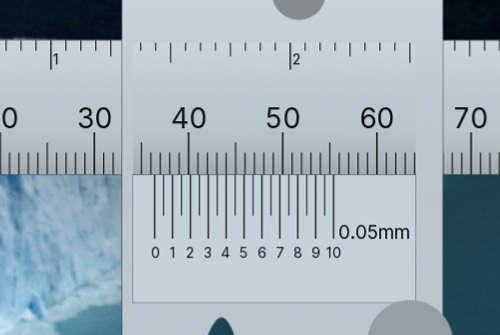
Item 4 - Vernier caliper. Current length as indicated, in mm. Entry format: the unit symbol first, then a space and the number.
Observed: mm 36.4
